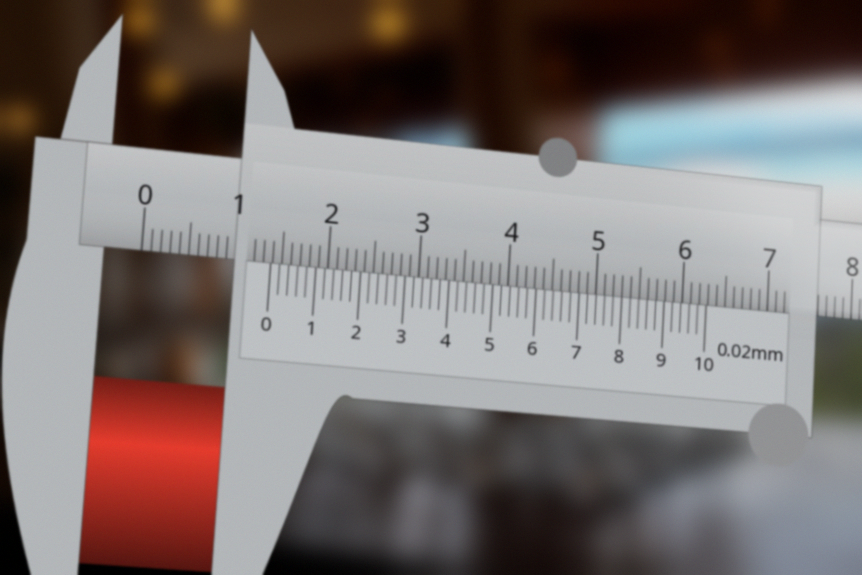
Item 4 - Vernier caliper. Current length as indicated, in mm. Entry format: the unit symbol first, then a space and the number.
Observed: mm 13.8
